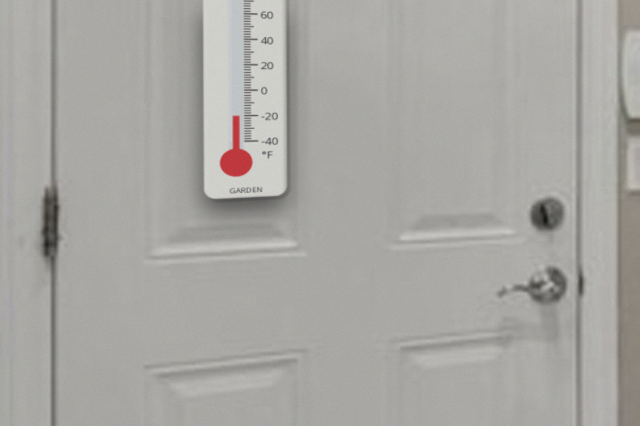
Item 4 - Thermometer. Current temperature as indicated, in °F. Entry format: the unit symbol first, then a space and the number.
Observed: °F -20
